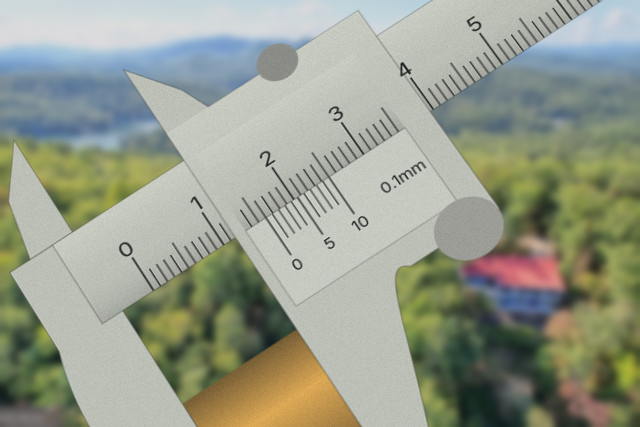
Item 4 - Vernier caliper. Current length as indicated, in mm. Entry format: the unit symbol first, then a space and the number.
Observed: mm 16.0
